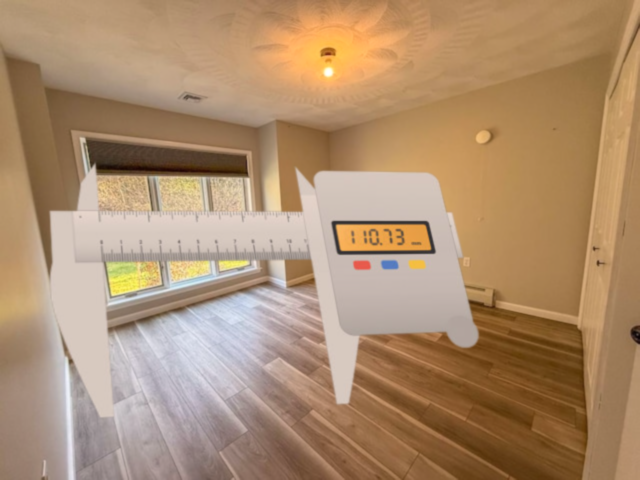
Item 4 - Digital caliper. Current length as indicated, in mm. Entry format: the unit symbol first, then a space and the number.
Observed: mm 110.73
